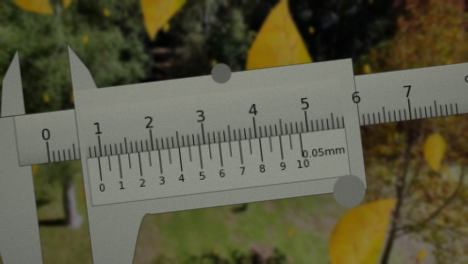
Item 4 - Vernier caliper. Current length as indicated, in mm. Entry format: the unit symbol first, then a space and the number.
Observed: mm 9.5
